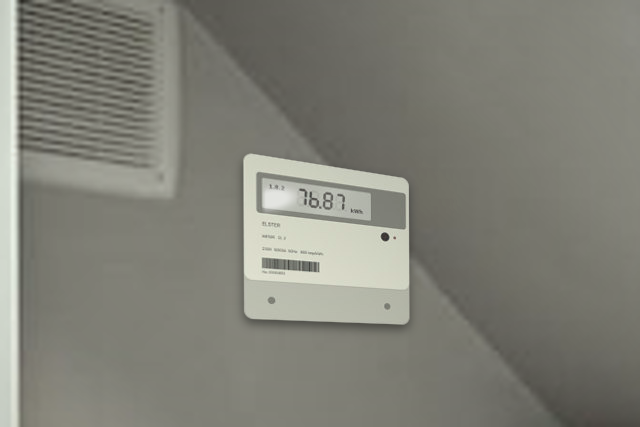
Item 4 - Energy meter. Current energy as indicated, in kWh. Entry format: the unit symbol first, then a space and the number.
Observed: kWh 76.87
